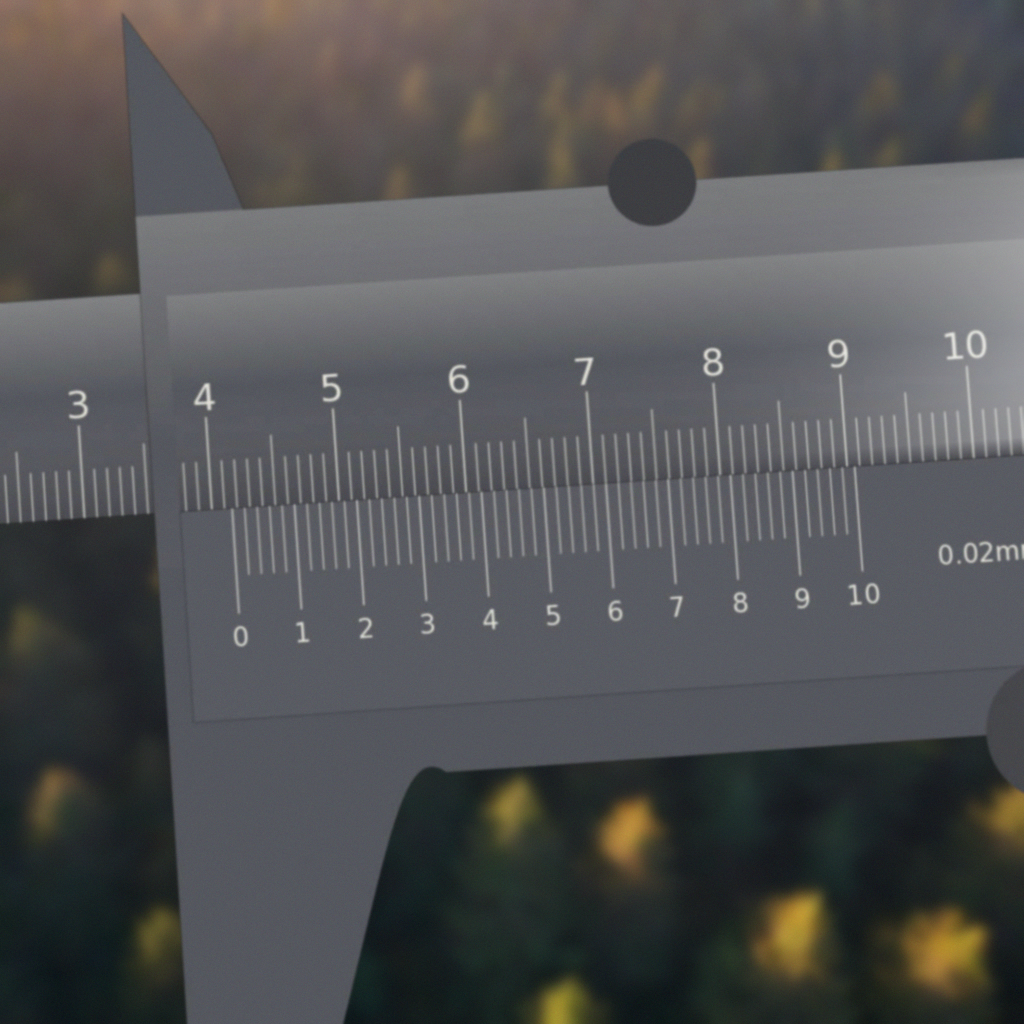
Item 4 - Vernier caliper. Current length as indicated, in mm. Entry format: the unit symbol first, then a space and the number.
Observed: mm 41.6
